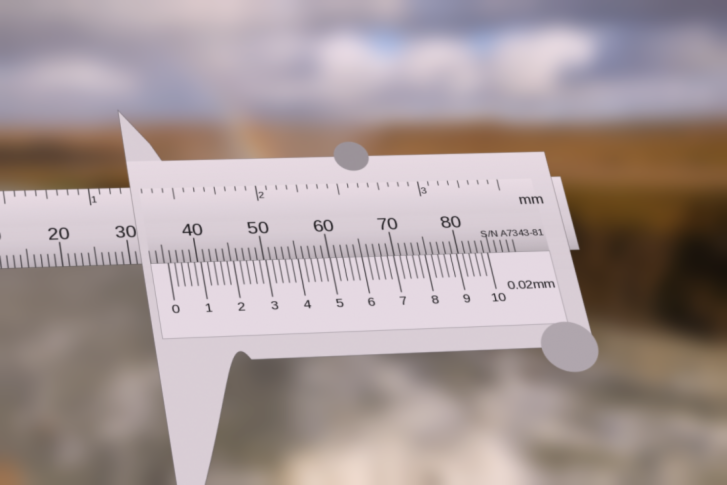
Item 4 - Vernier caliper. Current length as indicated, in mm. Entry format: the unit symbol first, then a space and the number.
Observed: mm 35.6
